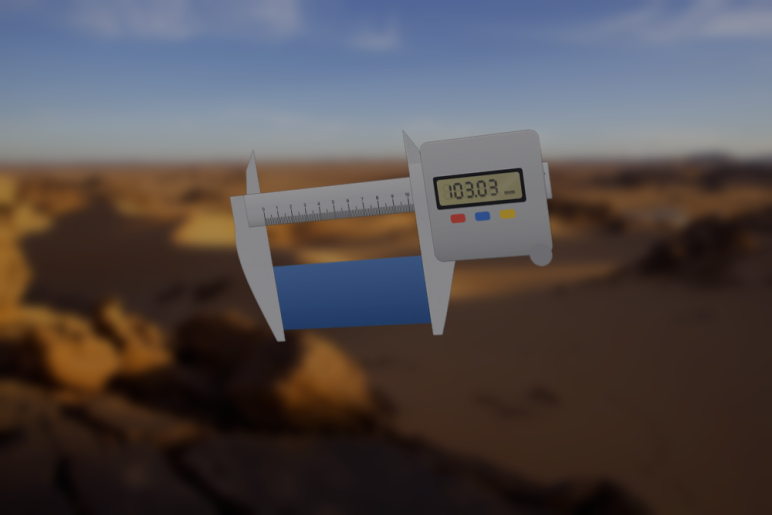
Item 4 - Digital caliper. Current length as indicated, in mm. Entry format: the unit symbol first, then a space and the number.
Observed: mm 103.03
